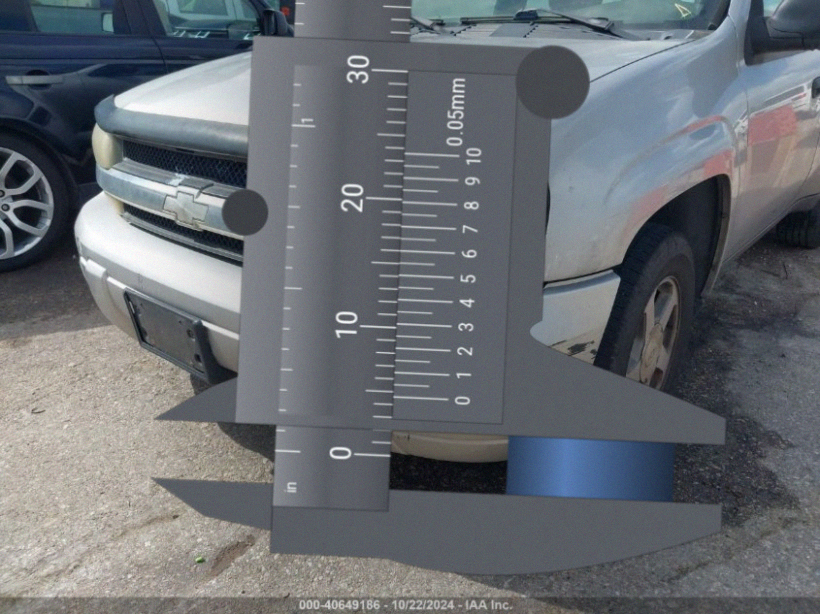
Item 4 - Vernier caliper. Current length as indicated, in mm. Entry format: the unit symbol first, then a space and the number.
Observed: mm 4.6
